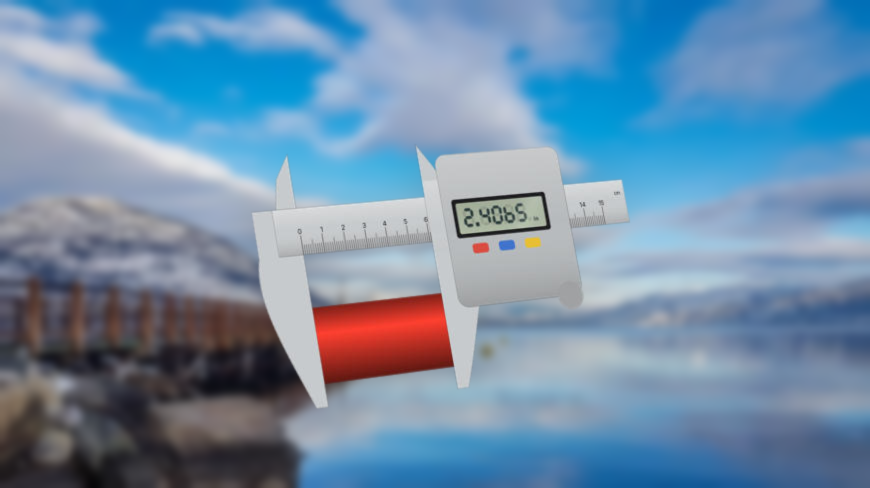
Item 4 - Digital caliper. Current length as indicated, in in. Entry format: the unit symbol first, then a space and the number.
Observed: in 2.4065
